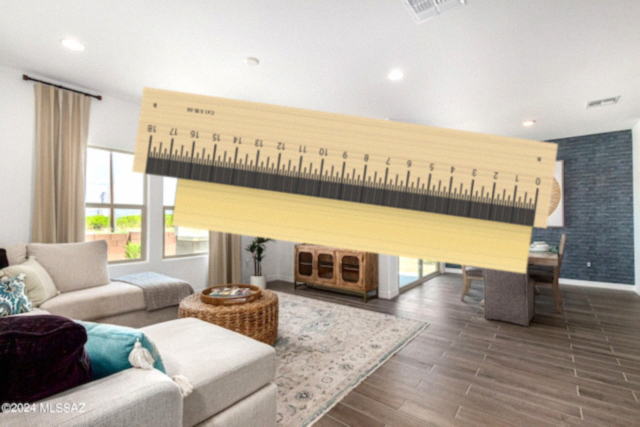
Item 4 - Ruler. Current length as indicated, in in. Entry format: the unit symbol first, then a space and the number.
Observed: in 16.5
